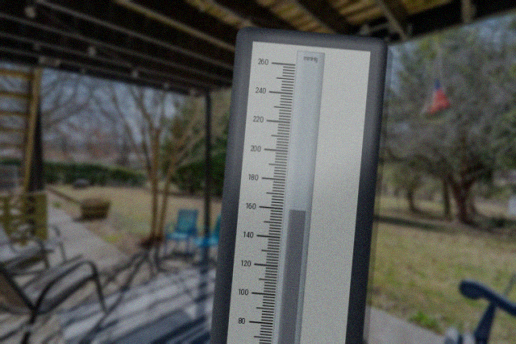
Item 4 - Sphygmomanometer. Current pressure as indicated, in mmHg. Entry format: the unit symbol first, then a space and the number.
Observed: mmHg 160
